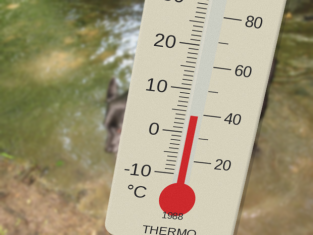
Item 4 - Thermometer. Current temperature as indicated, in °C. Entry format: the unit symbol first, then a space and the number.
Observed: °C 4
